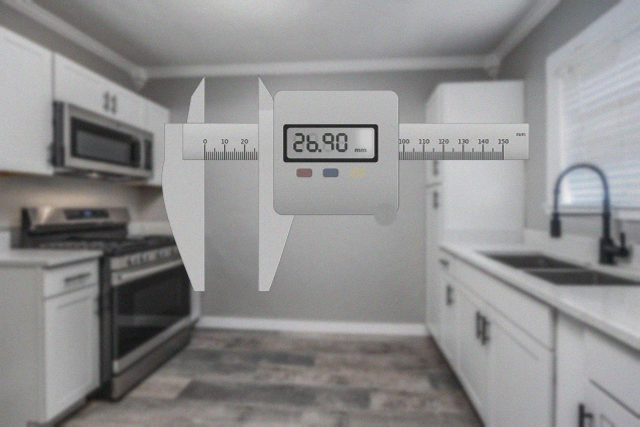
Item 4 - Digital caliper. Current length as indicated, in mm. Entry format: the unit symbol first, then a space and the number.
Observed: mm 26.90
